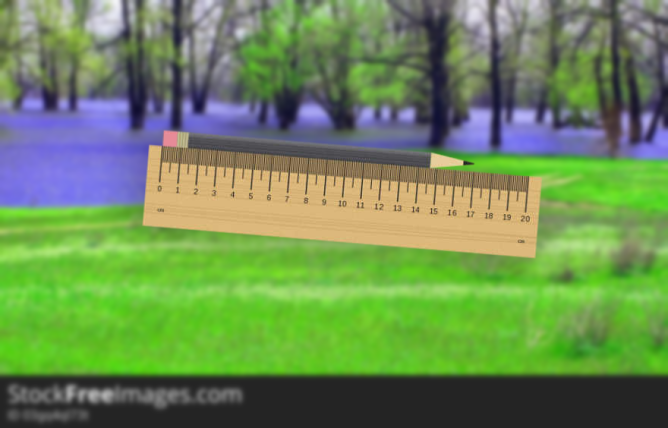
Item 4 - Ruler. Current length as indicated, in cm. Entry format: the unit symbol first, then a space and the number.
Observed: cm 17
